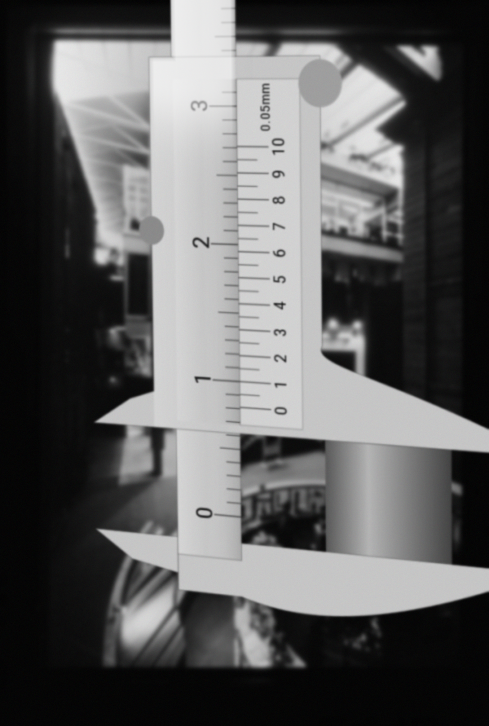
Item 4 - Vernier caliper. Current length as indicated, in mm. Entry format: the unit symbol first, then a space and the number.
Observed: mm 8.1
